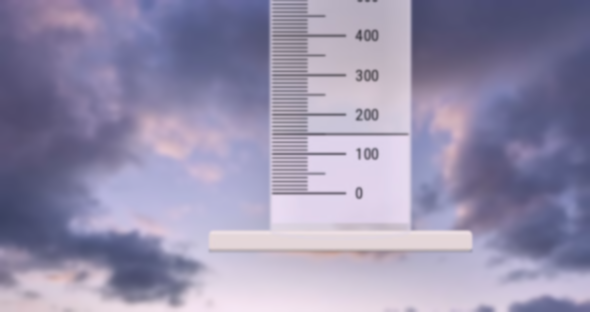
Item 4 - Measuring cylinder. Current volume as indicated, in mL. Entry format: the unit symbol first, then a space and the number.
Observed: mL 150
